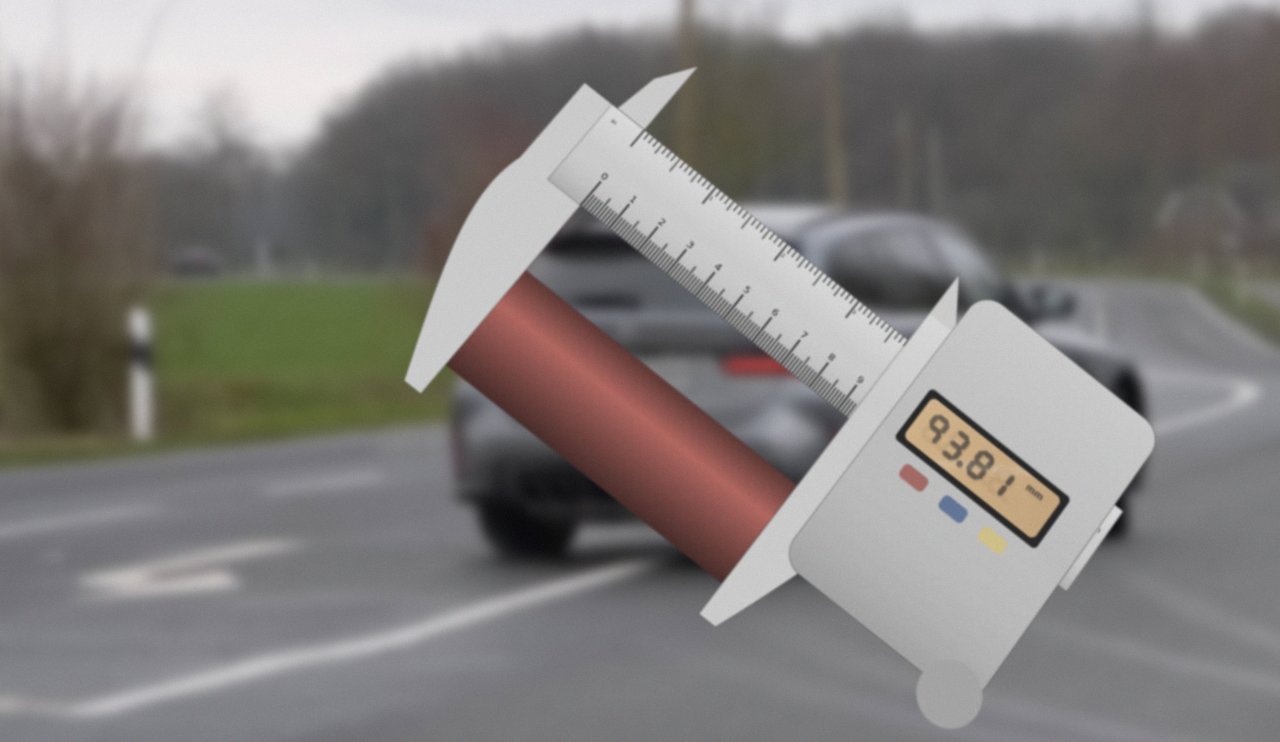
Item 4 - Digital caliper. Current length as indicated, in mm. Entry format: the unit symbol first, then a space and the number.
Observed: mm 93.81
